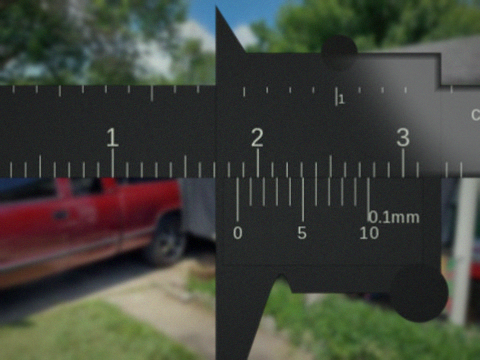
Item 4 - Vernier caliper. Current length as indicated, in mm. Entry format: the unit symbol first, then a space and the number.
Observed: mm 18.6
